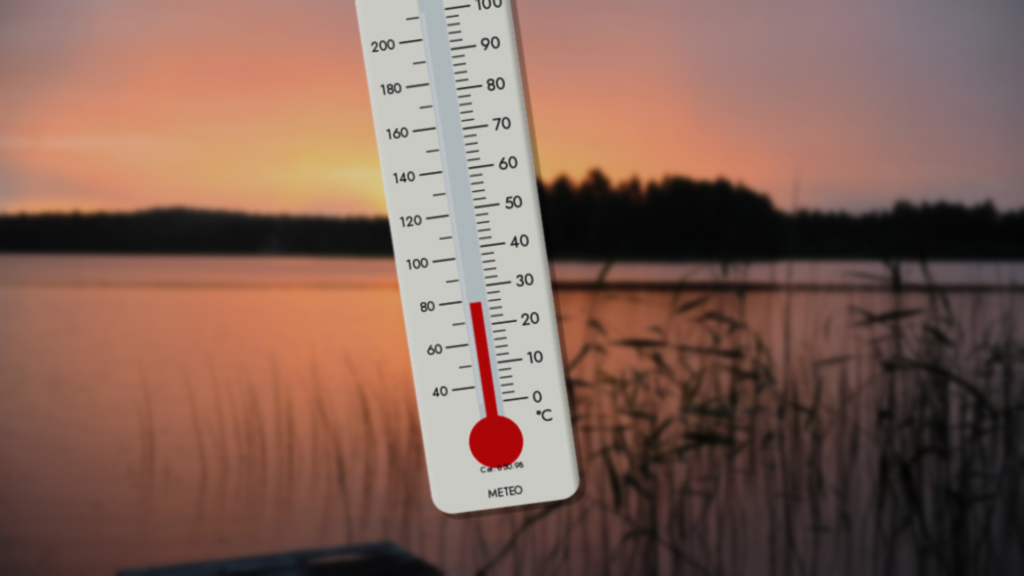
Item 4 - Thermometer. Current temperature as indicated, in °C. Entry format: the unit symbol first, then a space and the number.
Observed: °C 26
